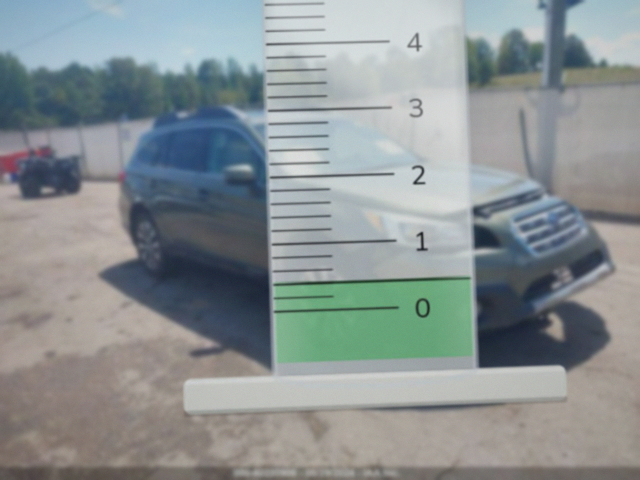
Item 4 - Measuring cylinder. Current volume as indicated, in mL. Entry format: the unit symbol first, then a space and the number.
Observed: mL 0.4
